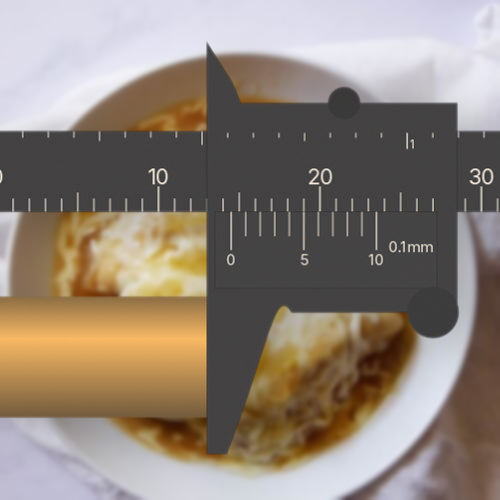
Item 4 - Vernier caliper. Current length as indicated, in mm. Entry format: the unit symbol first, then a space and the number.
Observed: mm 14.5
